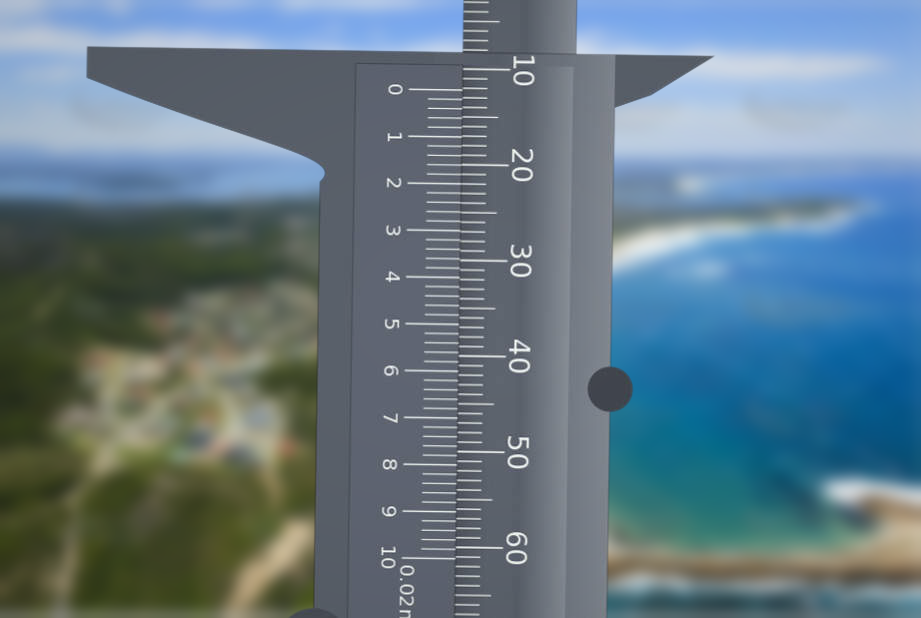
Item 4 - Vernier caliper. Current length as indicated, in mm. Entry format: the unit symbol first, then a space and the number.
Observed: mm 12.2
